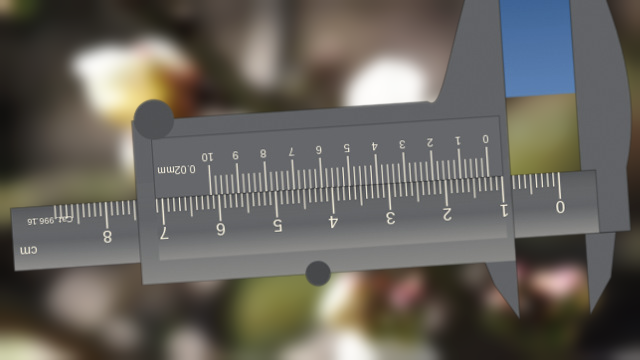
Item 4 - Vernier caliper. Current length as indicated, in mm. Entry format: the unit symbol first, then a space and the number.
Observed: mm 12.4
